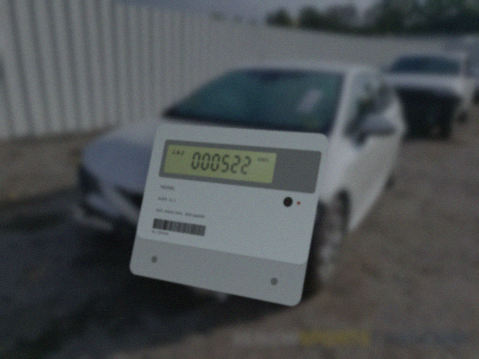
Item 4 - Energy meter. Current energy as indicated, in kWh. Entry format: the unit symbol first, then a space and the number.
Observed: kWh 522
